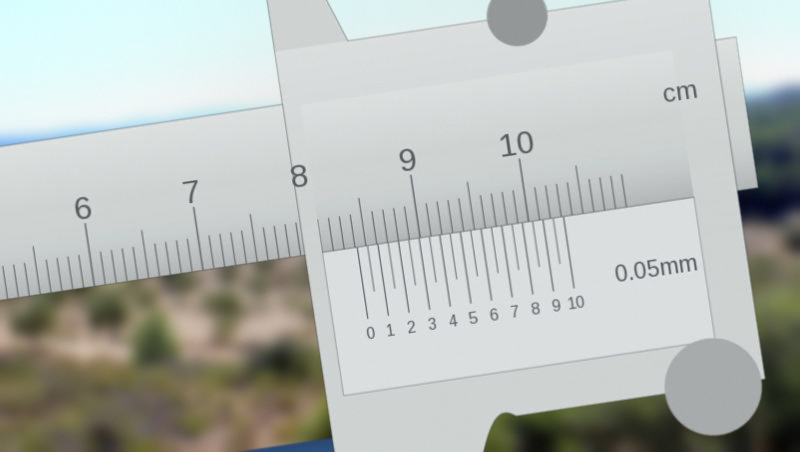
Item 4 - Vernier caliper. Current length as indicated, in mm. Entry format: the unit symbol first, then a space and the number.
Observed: mm 84.2
